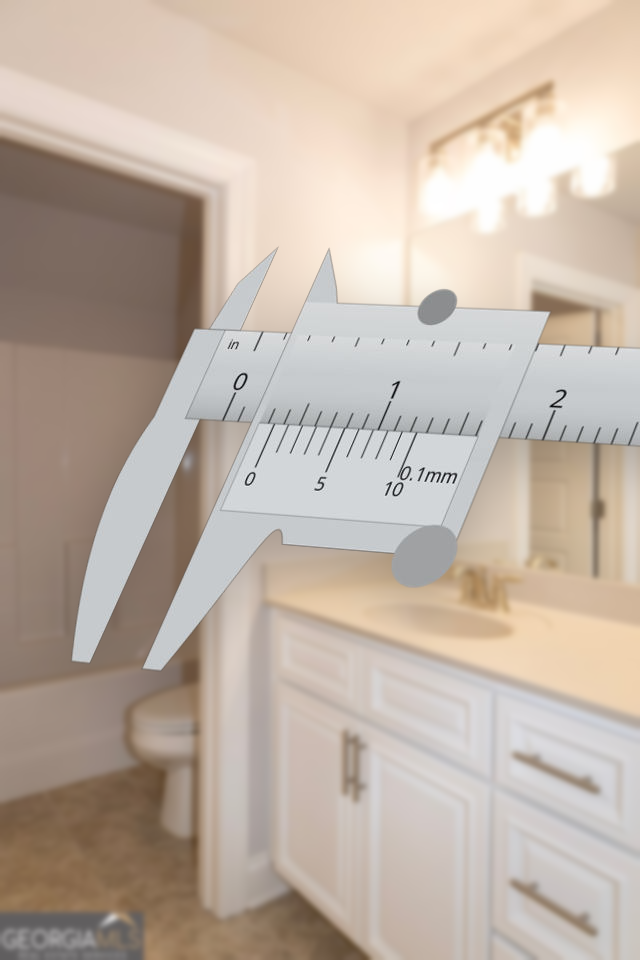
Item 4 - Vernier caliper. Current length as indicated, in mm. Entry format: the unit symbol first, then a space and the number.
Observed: mm 3.4
